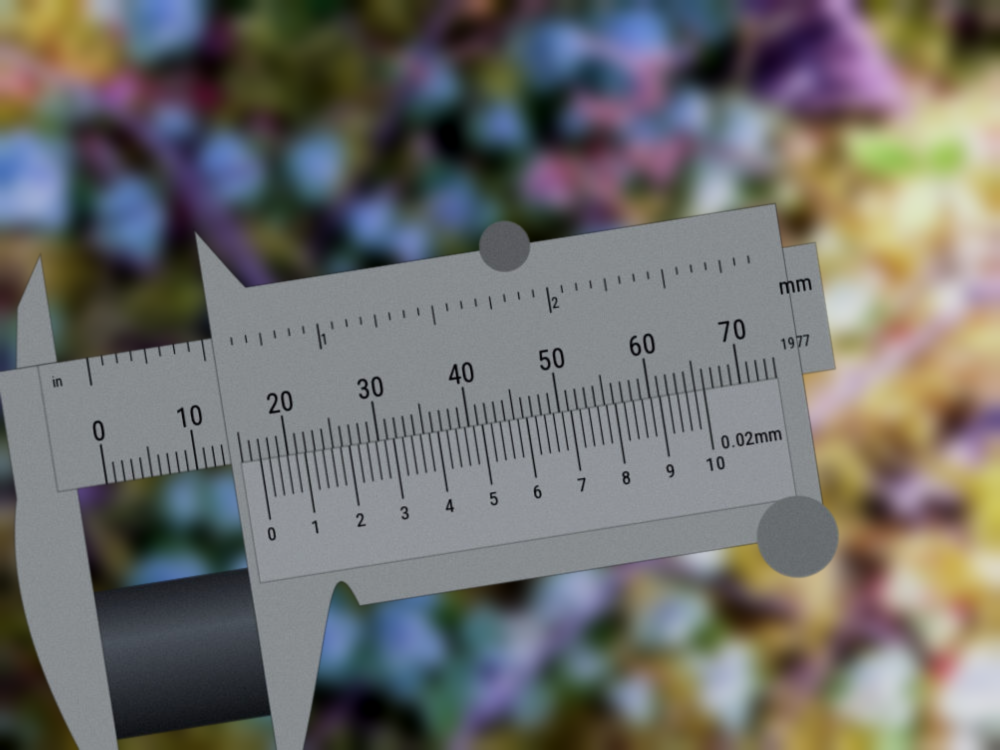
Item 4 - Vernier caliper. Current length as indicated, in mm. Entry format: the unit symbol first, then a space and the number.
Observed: mm 17.0
